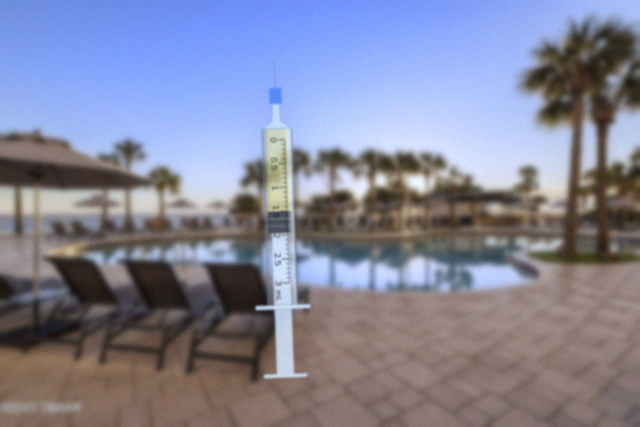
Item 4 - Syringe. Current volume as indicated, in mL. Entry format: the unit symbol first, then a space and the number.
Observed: mL 1.5
